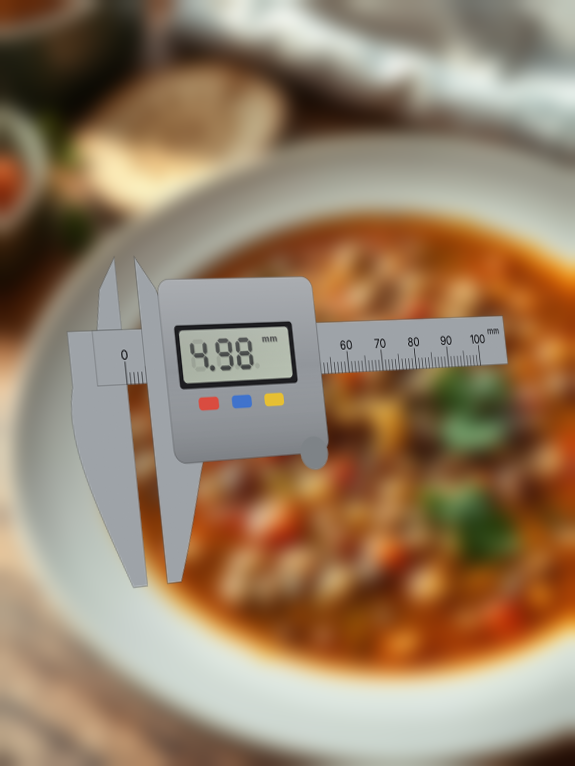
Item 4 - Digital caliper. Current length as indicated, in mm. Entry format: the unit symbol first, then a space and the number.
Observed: mm 4.98
